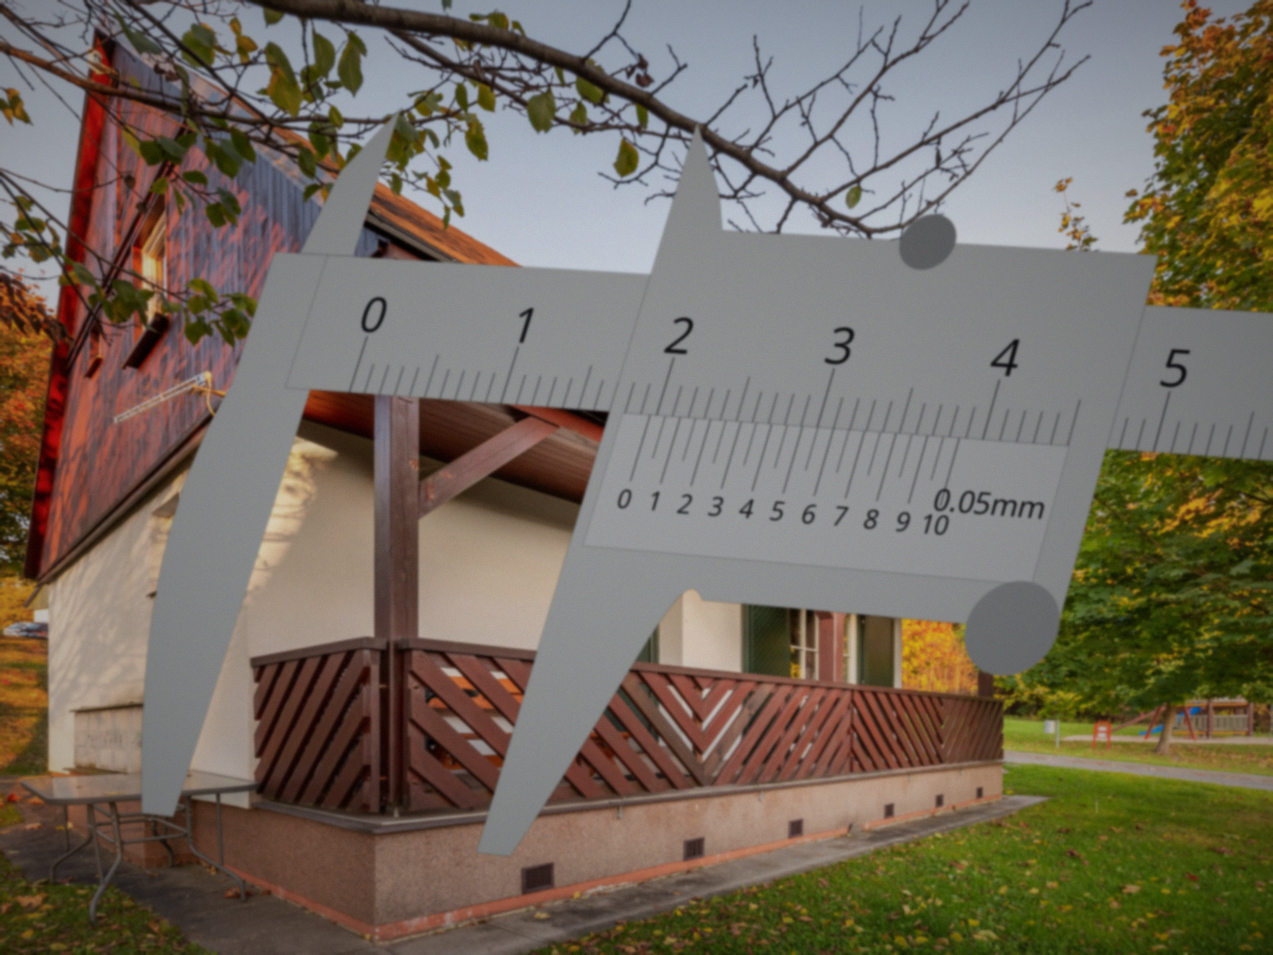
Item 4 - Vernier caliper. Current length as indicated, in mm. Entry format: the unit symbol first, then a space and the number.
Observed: mm 19.6
